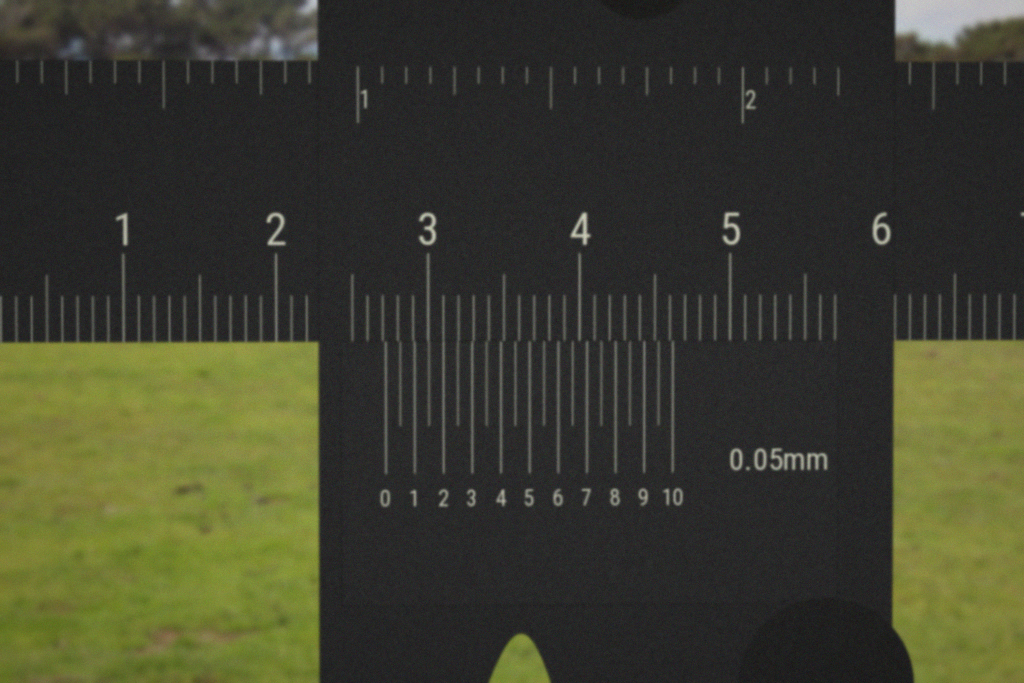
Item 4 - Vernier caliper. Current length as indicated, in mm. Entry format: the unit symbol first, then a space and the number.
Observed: mm 27.2
